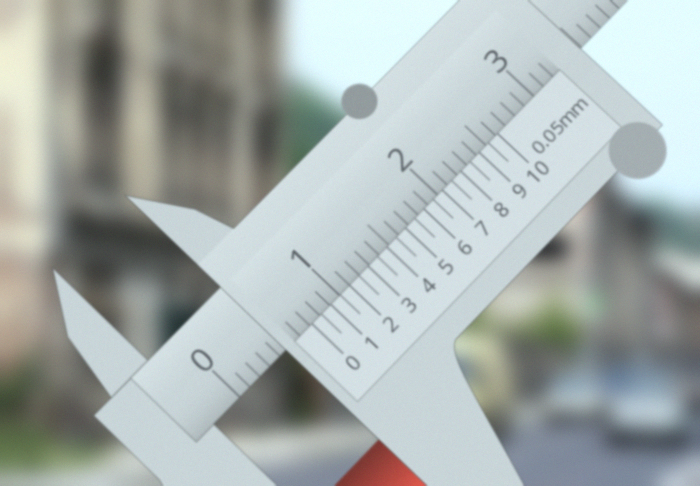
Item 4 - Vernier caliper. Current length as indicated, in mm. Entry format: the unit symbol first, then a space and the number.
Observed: mm 7.2
